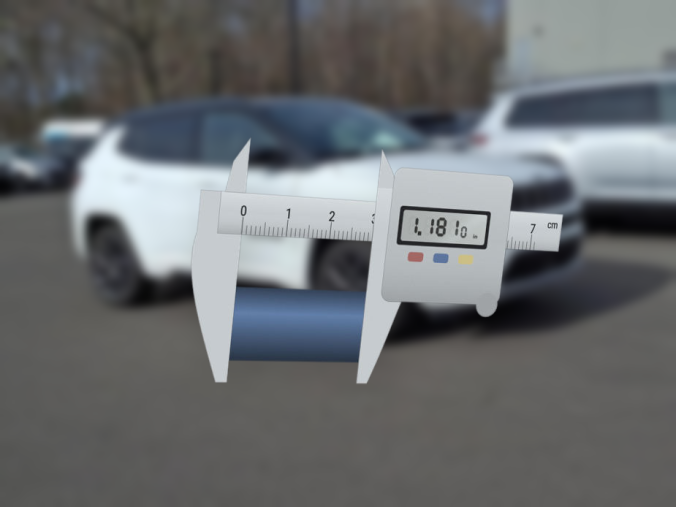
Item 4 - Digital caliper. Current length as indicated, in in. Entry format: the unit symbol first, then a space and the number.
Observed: in 1.1810
